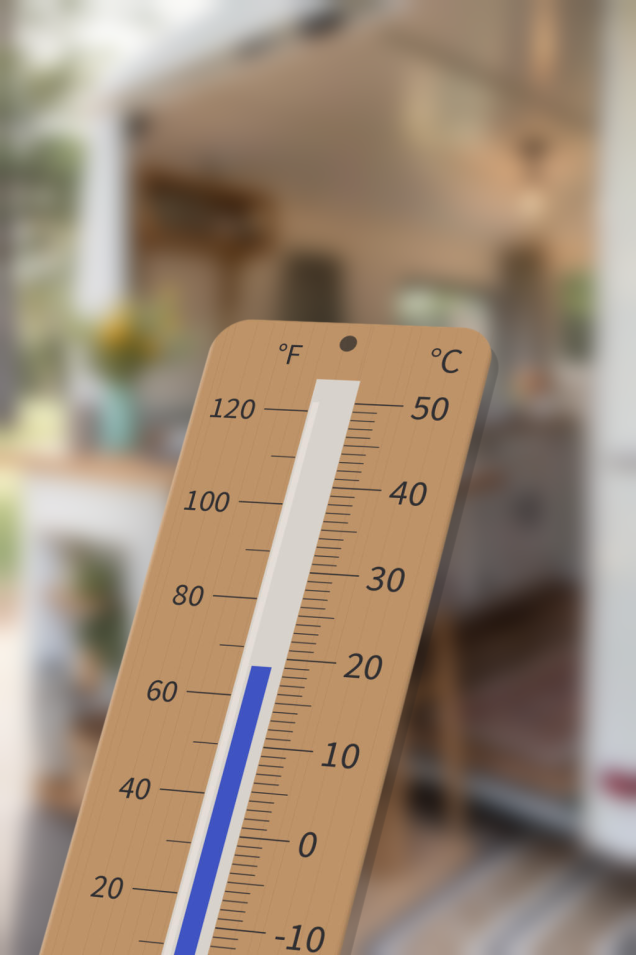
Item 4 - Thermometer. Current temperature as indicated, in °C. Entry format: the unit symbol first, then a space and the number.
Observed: °C 19
